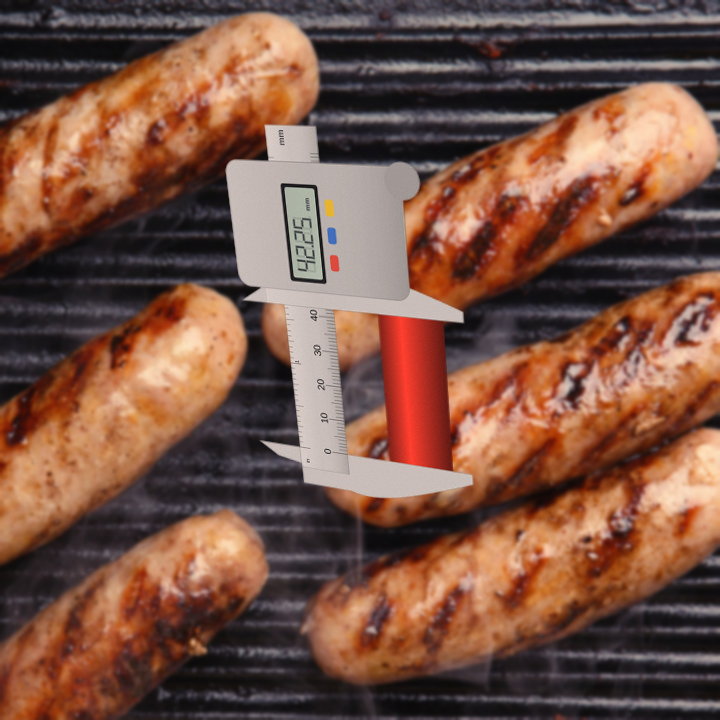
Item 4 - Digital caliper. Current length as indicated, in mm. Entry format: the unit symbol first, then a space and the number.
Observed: mm 42.25
